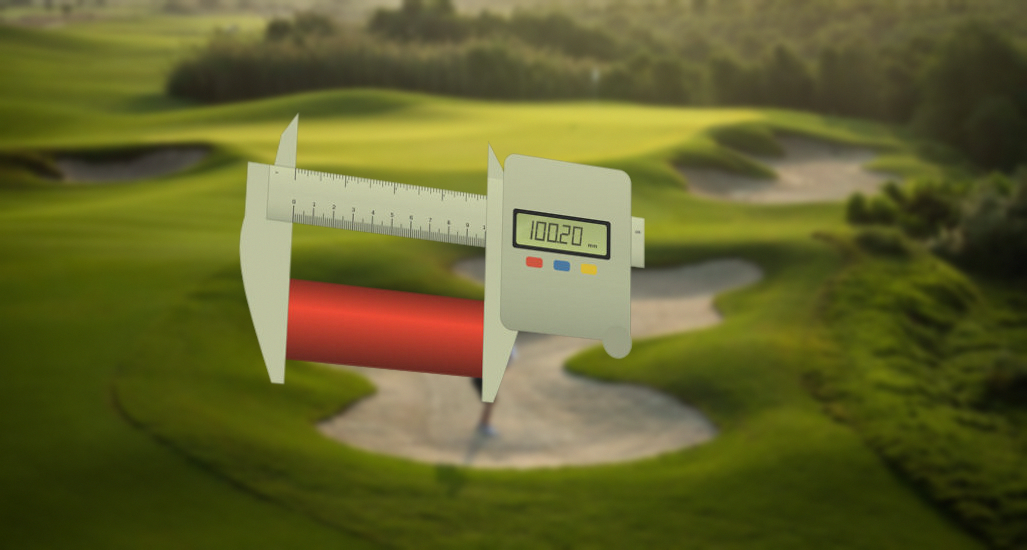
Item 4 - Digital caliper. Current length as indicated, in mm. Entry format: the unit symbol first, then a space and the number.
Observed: mm 100.20
